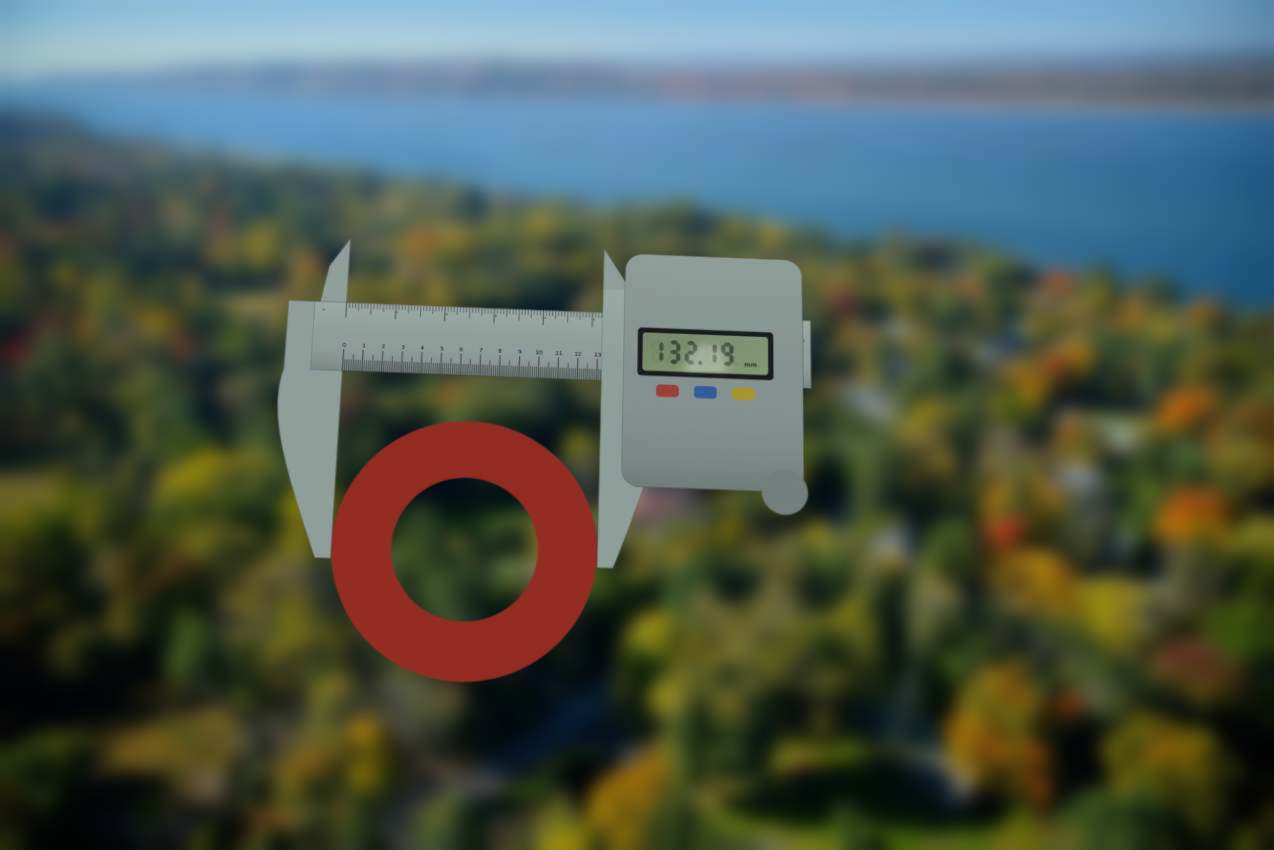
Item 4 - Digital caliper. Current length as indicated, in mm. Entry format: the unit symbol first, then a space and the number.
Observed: mm 132.19
